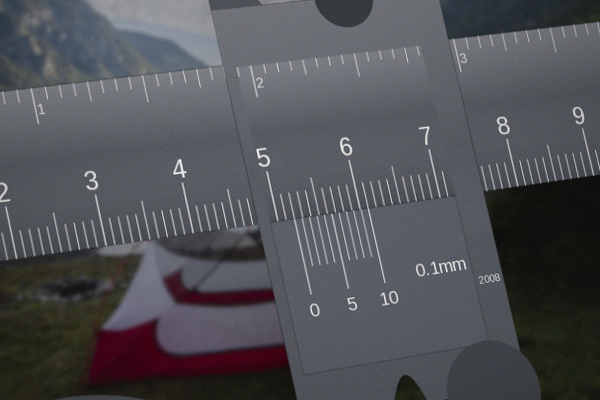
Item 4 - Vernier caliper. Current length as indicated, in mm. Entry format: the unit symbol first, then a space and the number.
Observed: mm 52.0
